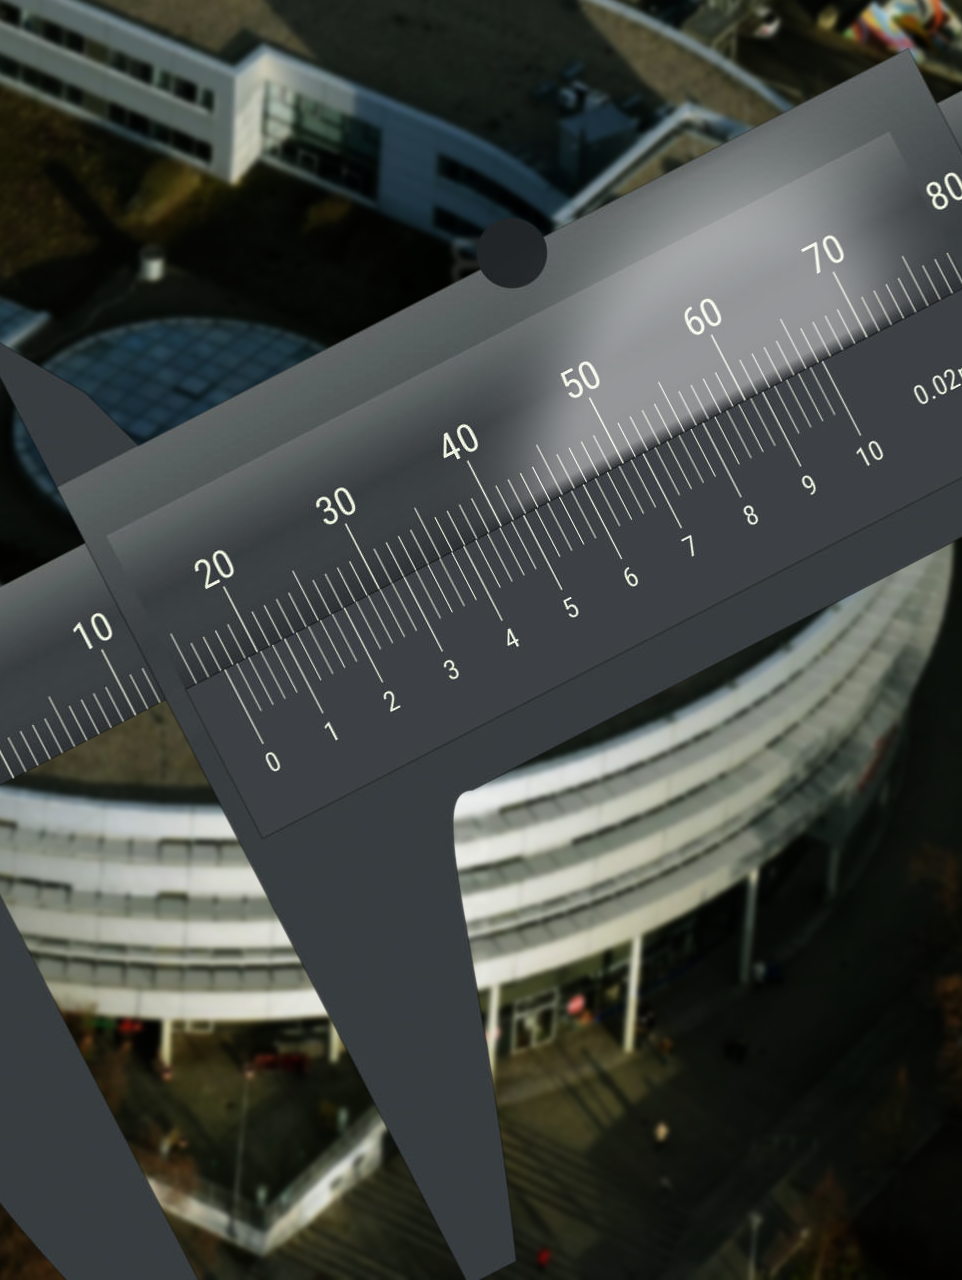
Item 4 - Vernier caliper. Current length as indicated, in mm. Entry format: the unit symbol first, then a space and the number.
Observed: mm 17.3
